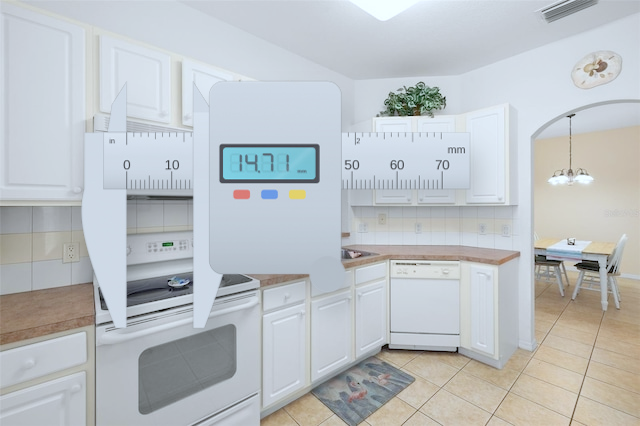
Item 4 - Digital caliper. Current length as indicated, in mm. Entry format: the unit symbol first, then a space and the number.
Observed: mm 14.71
